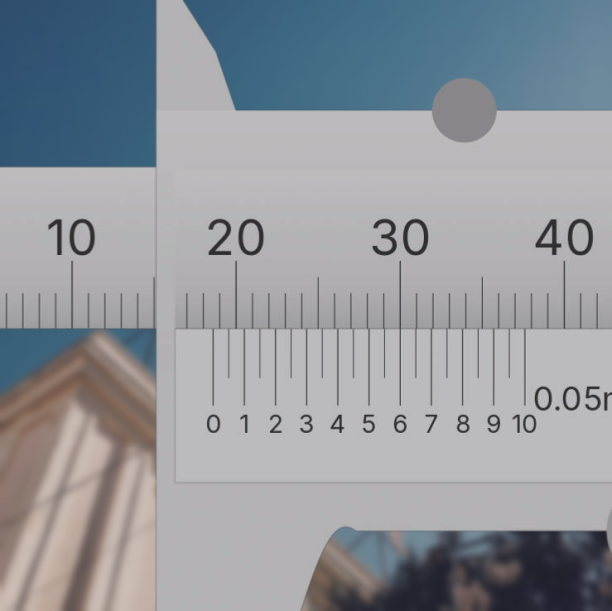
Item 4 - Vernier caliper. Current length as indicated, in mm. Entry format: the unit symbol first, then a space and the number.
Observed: mm 18.6
